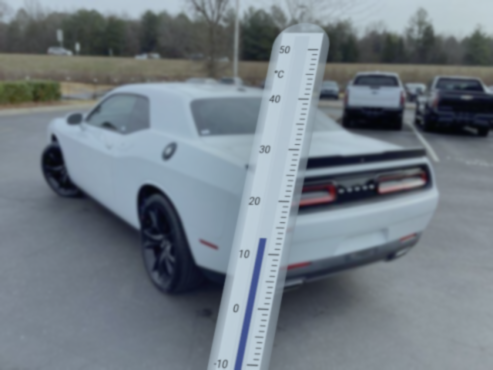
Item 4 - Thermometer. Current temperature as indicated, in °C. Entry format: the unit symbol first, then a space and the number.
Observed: °C 13
